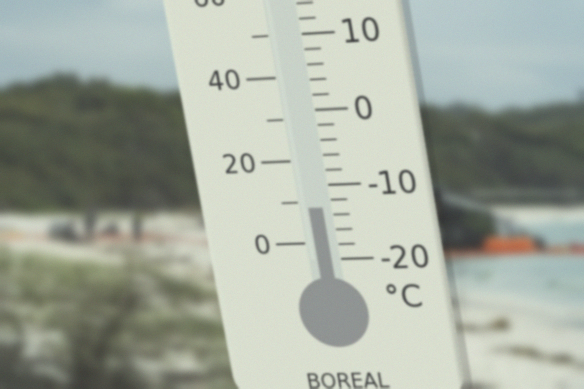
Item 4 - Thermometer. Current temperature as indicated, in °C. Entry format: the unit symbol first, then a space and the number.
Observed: °C -13
